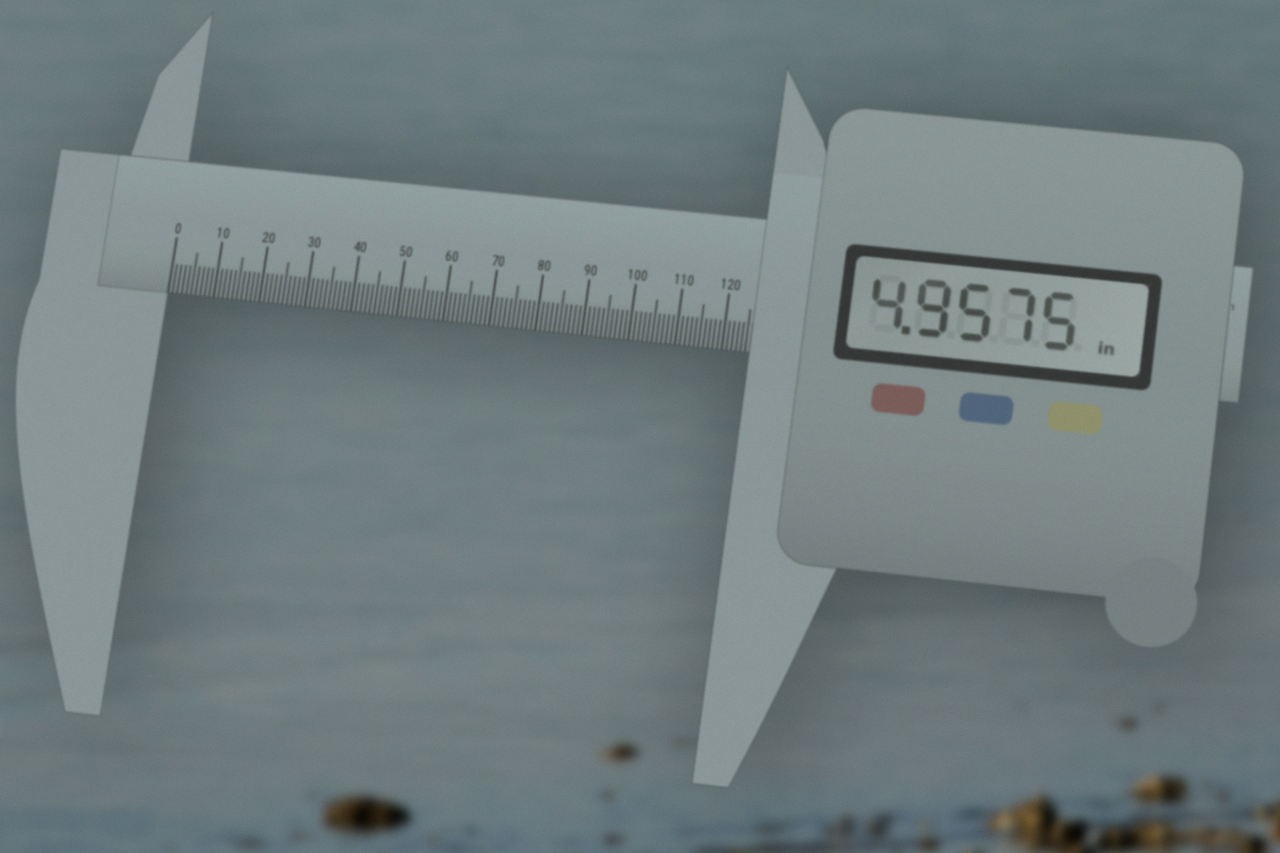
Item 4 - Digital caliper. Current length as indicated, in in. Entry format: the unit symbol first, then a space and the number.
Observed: in 4.9575
